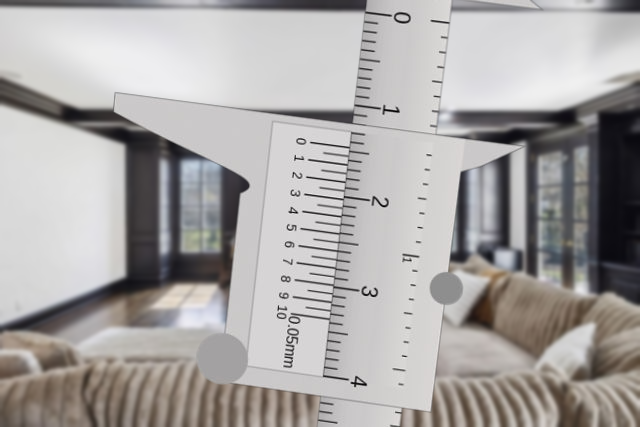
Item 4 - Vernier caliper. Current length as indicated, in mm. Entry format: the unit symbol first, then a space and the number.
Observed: mm 14.6
